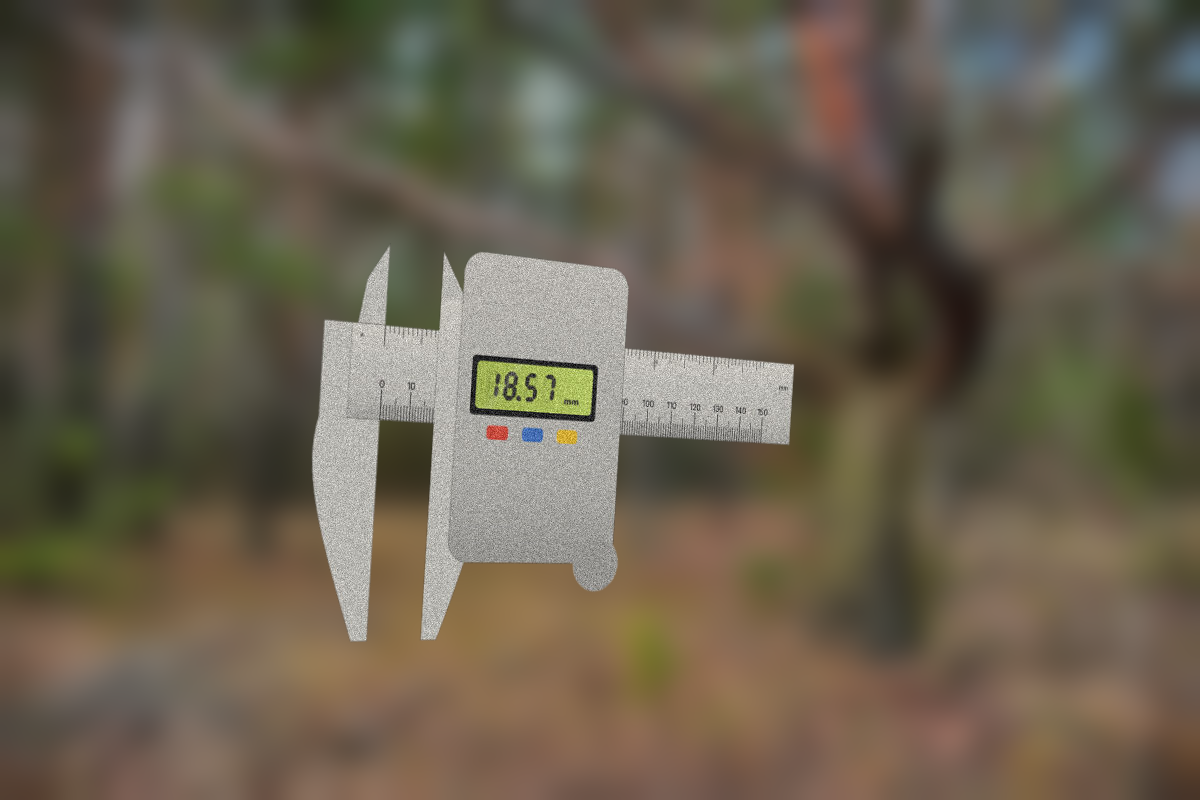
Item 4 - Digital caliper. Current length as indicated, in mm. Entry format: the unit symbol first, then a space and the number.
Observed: mm 18.57
